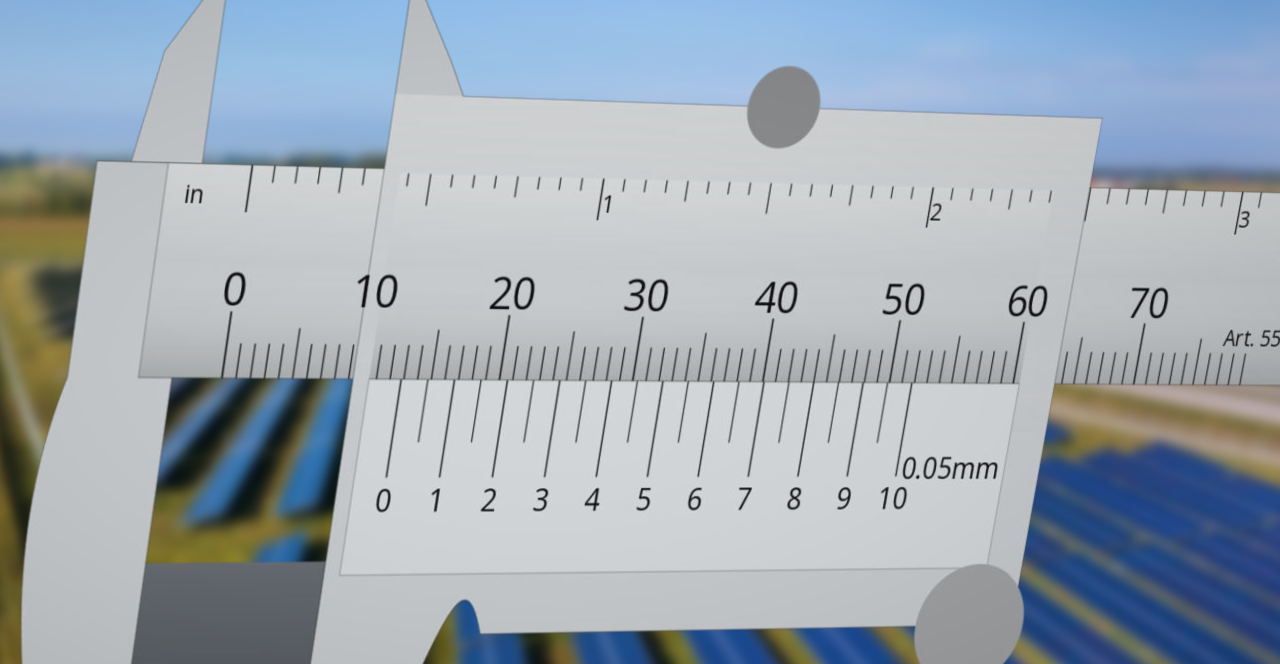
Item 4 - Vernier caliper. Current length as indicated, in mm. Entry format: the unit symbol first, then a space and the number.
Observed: mm 12.8
